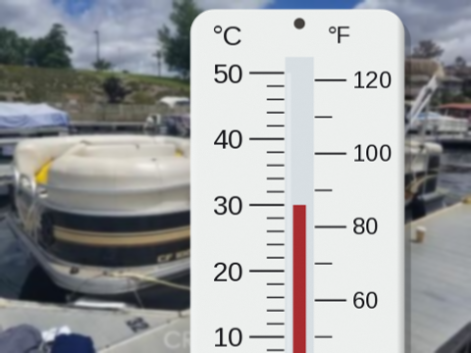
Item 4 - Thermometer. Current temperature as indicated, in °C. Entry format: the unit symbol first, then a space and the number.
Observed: °C 30
